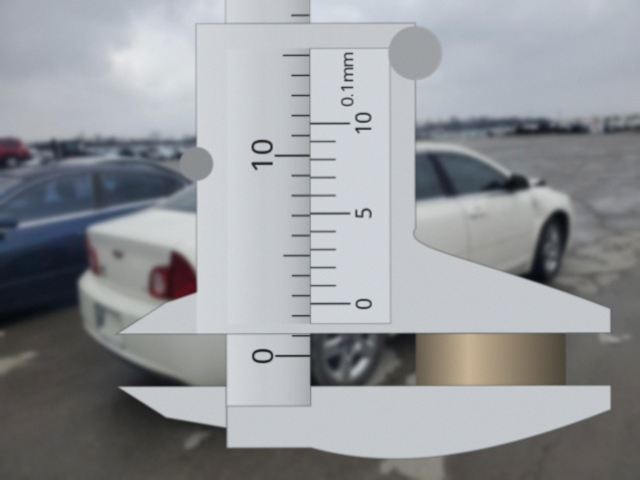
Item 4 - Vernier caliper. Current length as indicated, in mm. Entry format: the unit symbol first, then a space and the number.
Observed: mm 2.6
